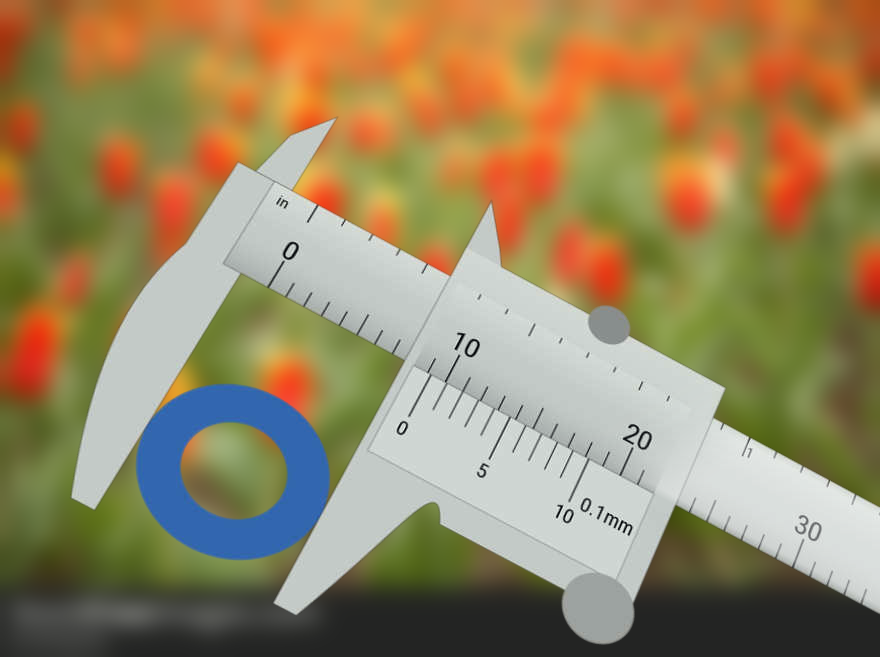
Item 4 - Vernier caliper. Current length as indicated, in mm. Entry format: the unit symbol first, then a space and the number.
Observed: mm 9.2
